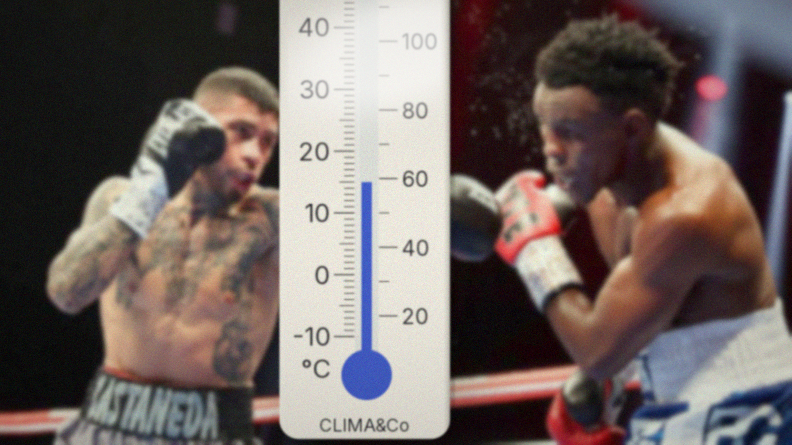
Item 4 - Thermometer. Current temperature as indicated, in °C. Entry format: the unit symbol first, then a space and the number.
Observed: °C 15
